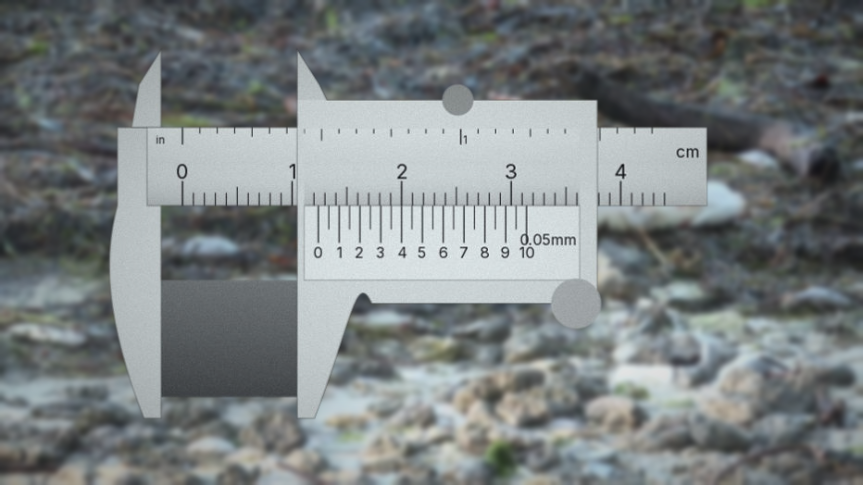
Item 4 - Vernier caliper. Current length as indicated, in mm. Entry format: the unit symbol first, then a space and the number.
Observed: mm 12.4
